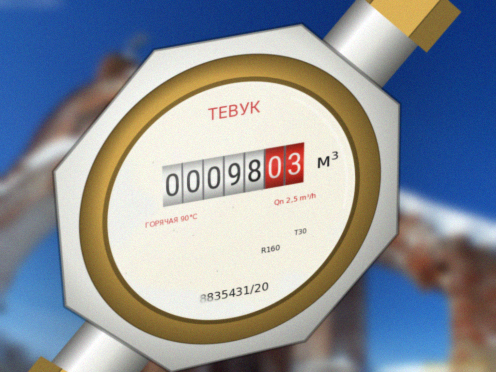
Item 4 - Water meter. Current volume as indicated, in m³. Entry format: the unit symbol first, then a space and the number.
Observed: m³ 98.03
